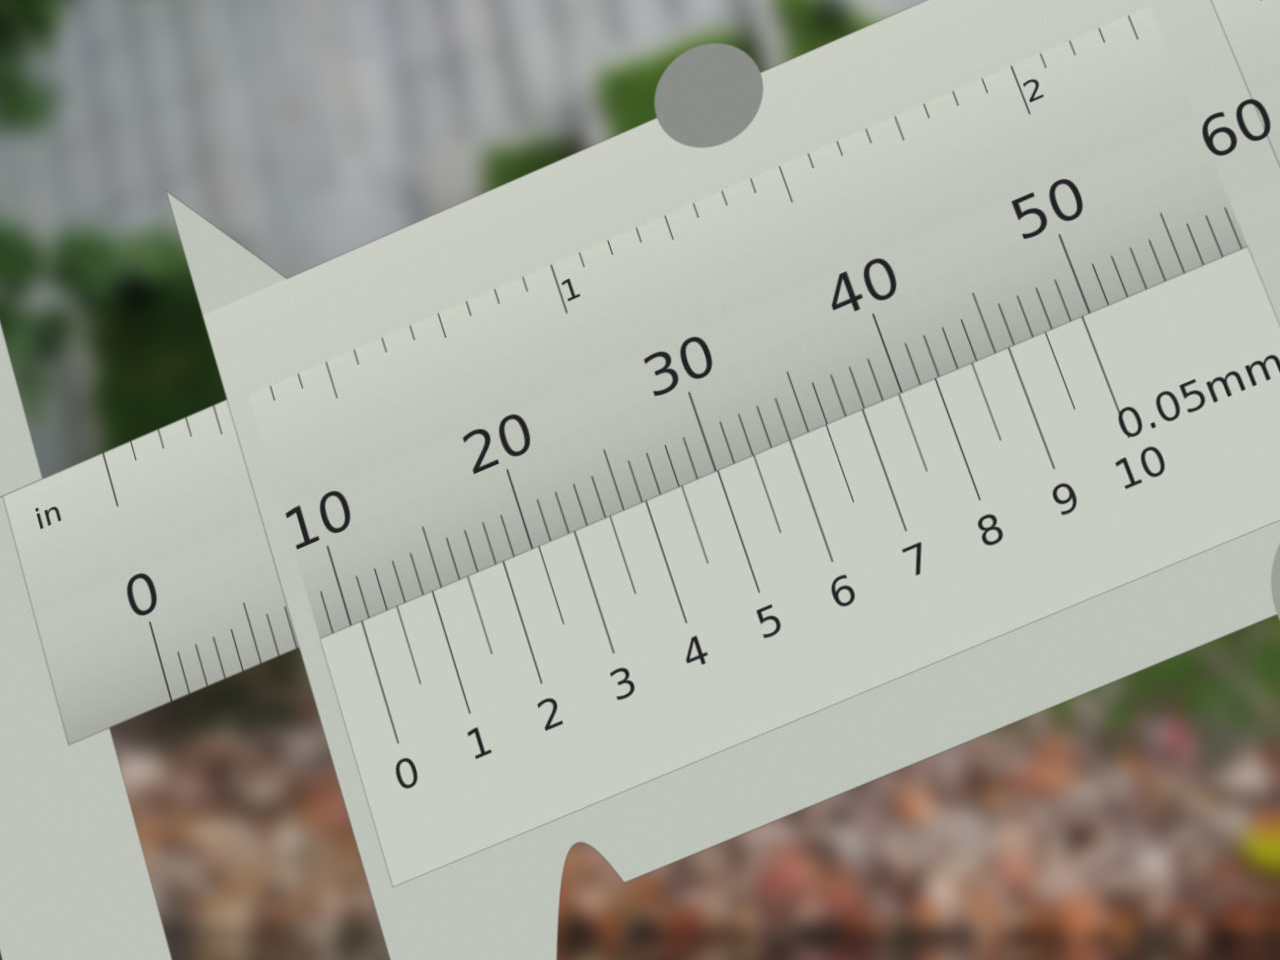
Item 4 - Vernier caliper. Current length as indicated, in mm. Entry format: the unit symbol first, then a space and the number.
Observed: mm 10.6
